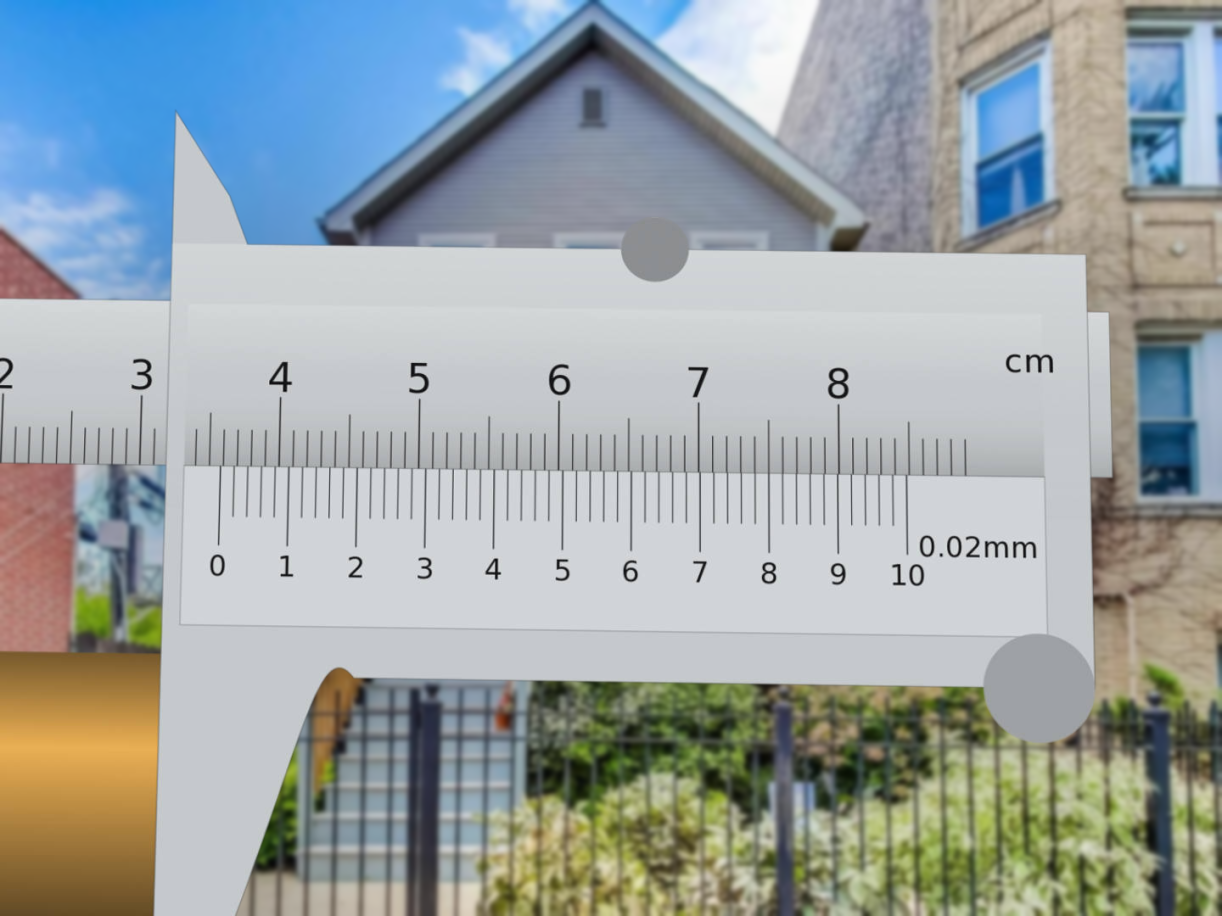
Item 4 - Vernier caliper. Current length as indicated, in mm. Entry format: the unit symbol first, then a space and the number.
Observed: mm 35.8
